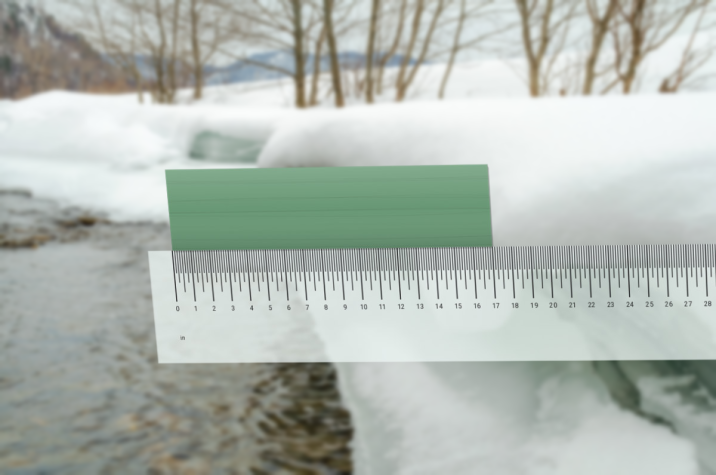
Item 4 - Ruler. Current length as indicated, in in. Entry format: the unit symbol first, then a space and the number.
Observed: in 17
